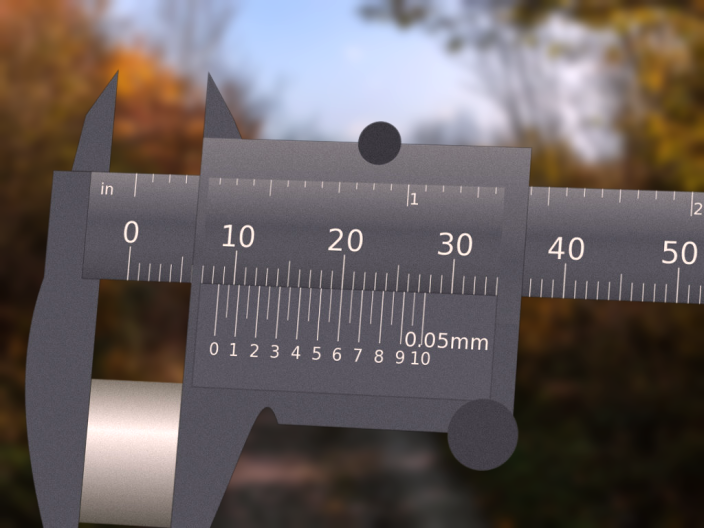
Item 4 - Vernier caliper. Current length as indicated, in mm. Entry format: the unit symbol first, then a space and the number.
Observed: mm 8.6
